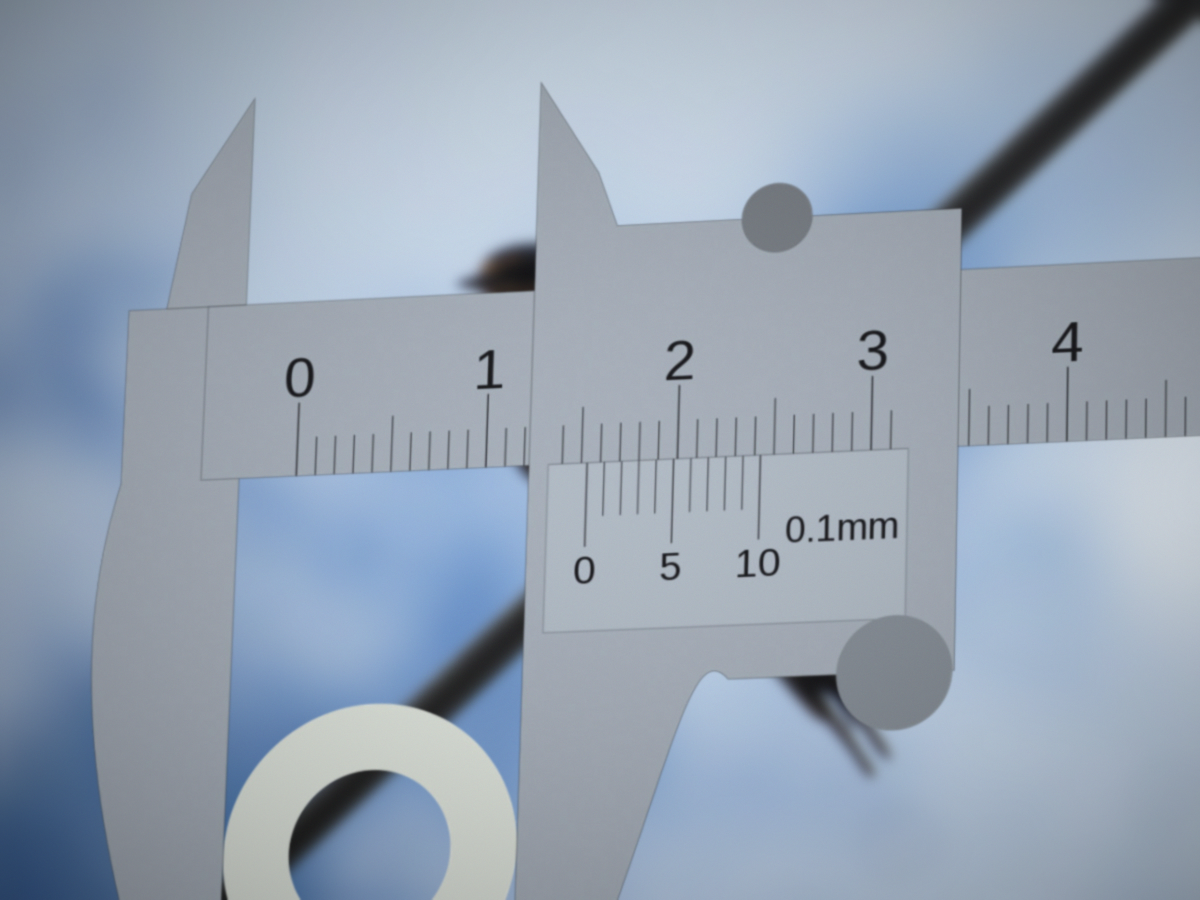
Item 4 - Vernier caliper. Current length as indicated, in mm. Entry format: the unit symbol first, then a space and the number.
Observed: mm 15.3
